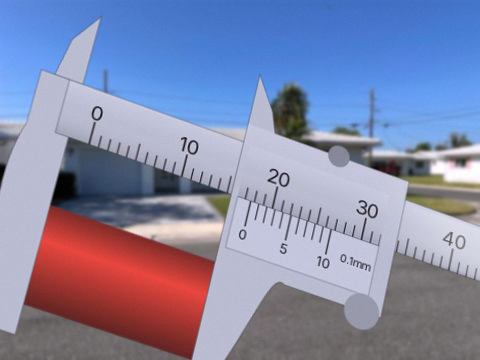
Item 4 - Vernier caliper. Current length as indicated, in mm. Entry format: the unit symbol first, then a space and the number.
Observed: mm 17.6
